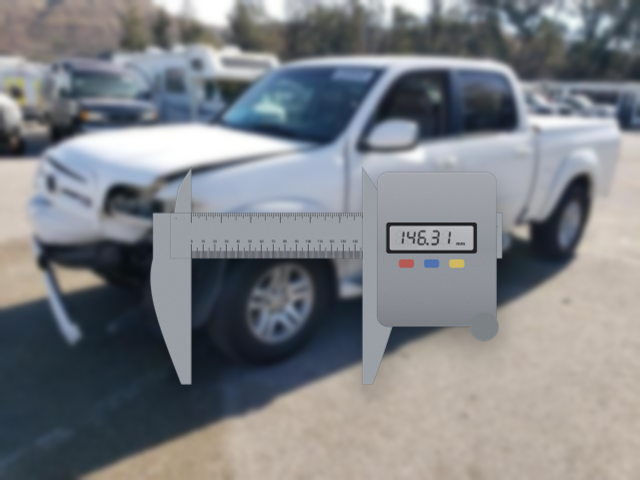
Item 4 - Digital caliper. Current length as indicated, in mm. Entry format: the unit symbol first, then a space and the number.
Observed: mm 146.31
